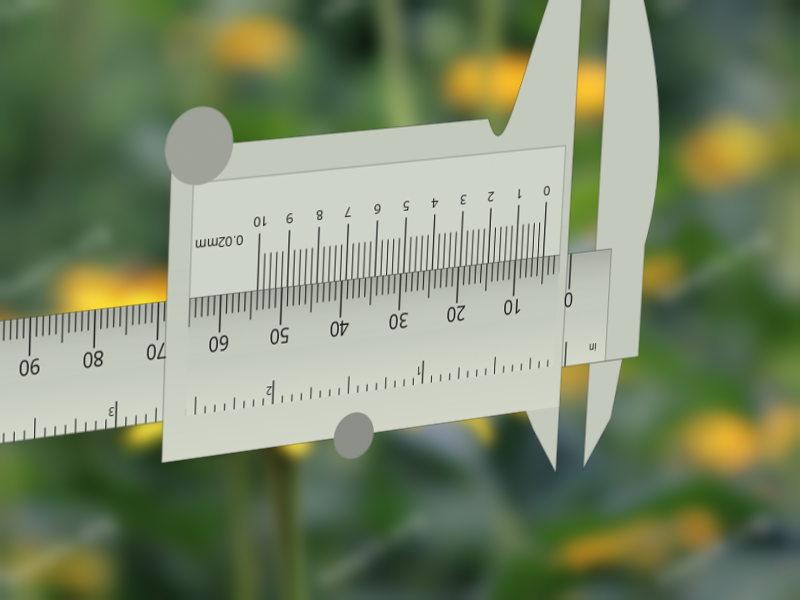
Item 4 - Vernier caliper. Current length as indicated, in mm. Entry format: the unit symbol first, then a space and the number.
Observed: mm 5.0
